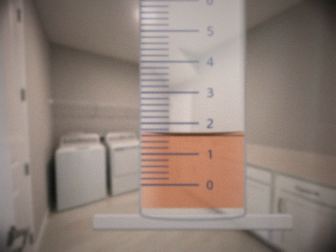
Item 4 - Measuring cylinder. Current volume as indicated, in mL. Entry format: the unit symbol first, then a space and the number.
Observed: mL 1.6
